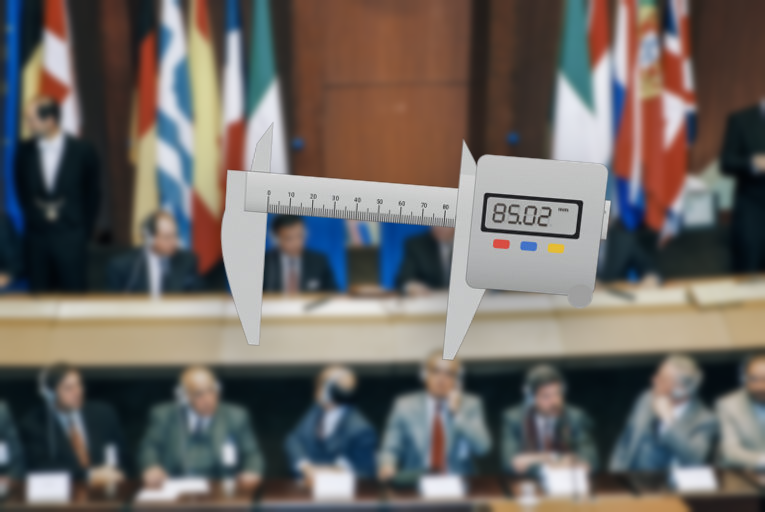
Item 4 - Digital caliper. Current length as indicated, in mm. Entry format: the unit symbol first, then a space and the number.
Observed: mm 85.02
